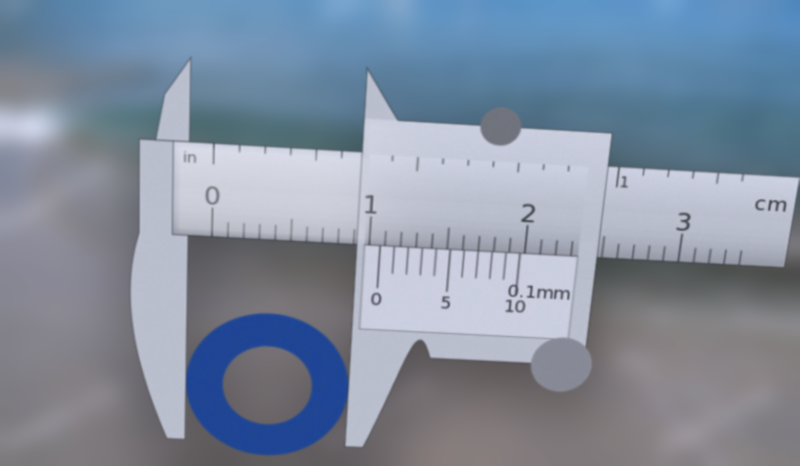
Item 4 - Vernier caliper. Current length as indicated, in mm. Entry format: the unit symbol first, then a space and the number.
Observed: mm 10.7
